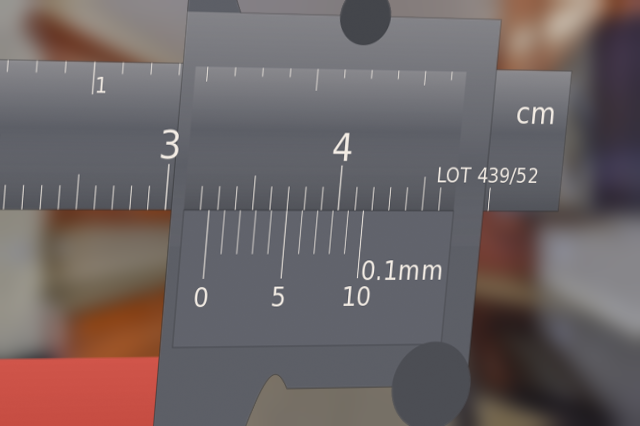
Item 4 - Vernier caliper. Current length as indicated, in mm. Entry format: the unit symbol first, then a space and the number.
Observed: mm 32.5
